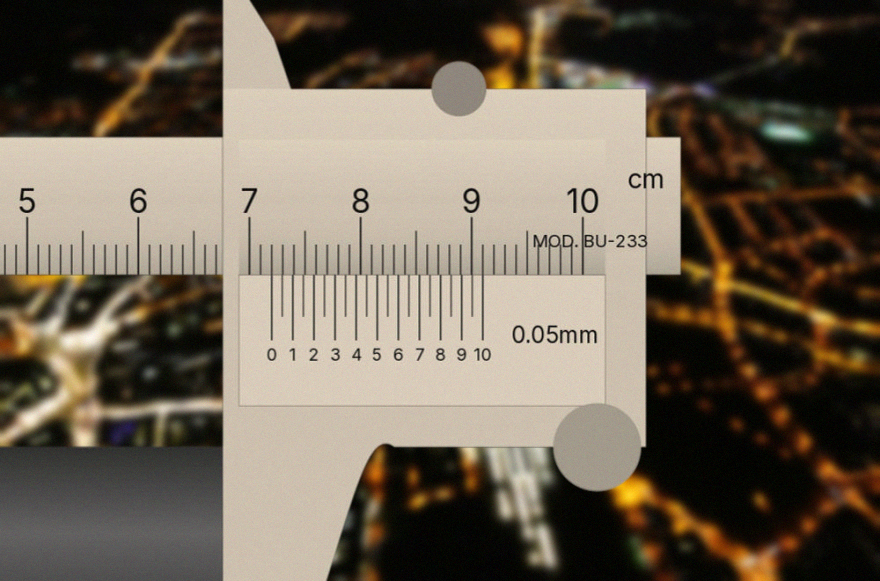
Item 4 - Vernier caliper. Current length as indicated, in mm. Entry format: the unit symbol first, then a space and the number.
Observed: mm 72.0
